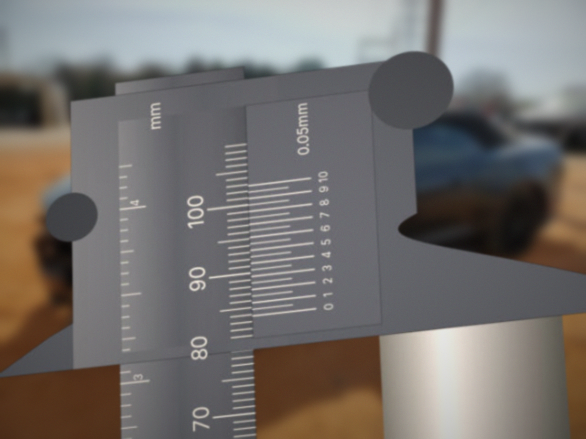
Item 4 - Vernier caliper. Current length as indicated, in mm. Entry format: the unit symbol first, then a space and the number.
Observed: mm 83.8
